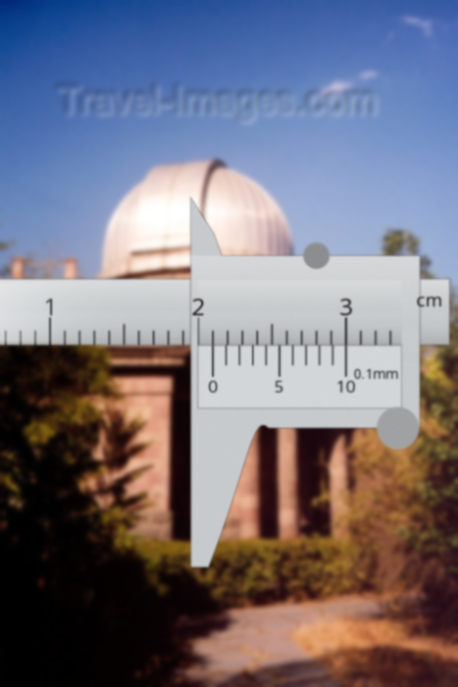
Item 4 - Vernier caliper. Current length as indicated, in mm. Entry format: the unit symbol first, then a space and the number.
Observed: mm 21.0
